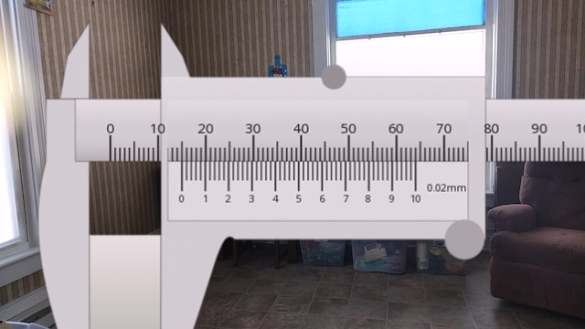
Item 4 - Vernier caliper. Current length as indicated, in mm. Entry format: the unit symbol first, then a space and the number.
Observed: mm 15.0
